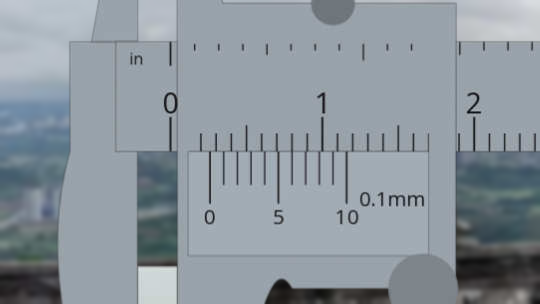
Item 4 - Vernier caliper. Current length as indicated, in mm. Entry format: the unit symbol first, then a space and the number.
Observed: mm 2.6
